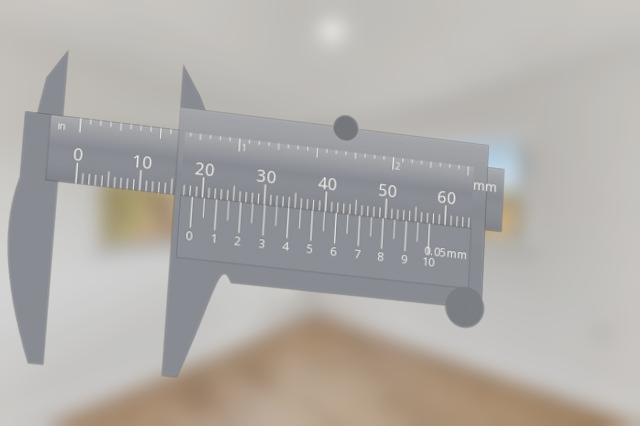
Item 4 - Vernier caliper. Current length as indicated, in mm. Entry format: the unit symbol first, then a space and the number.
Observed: mm 18.4
